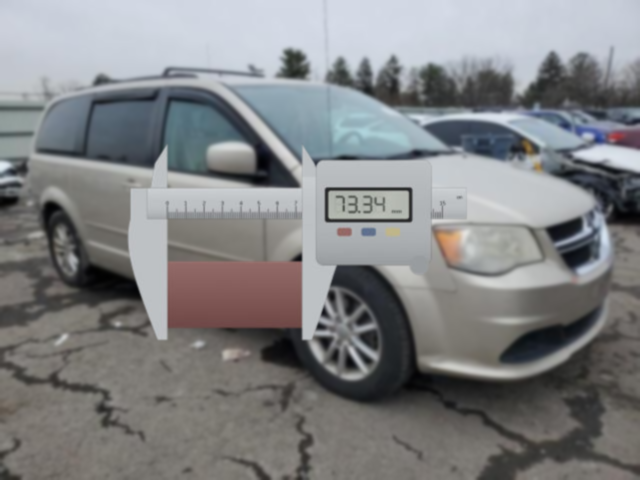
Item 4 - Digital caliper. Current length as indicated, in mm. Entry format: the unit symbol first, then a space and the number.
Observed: mm 73.34
